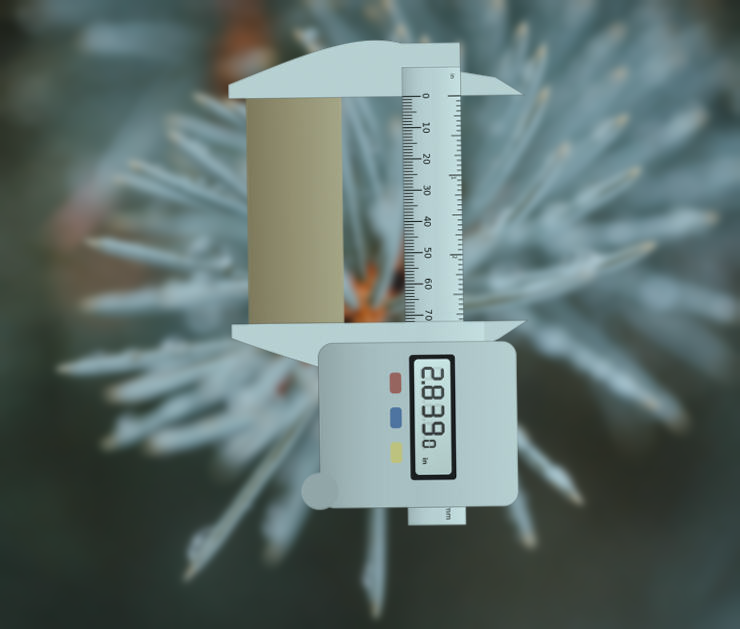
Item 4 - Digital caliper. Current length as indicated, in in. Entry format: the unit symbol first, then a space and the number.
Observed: in 2.8390
